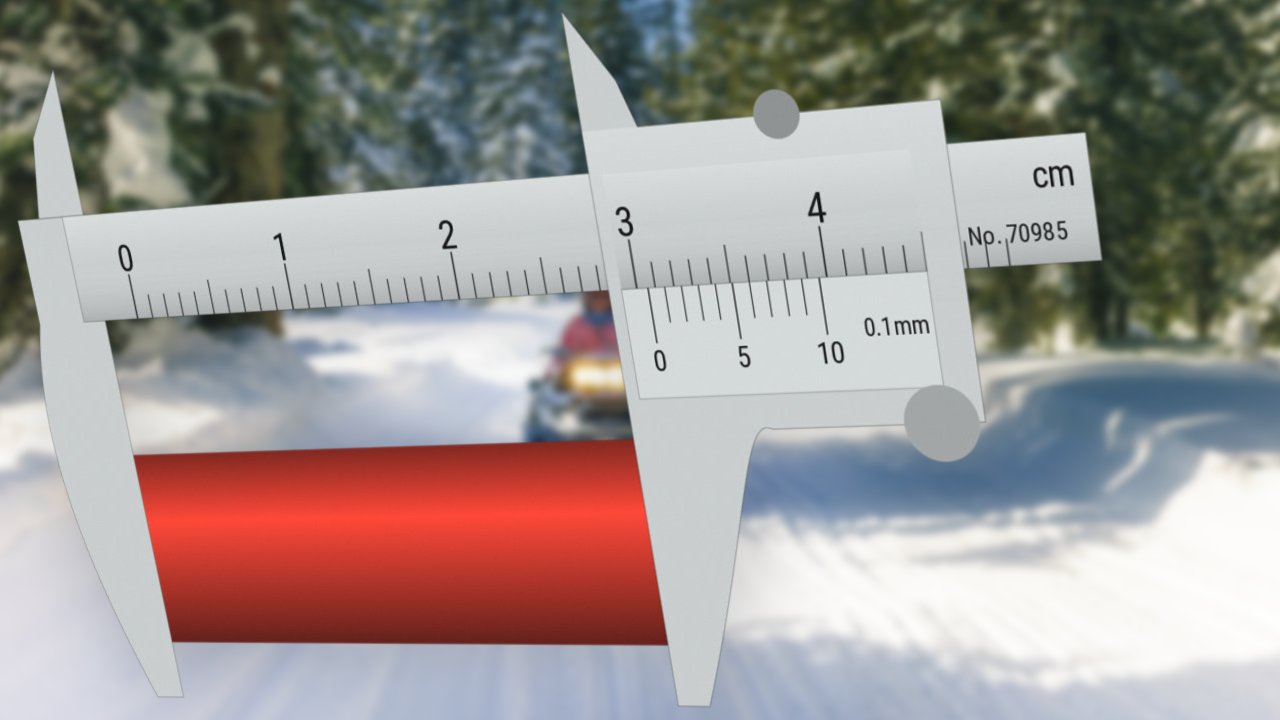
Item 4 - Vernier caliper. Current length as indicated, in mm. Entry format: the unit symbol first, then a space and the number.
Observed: mm 30.6
